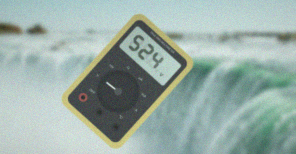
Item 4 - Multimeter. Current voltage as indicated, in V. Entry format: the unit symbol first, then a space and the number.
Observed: V 524
